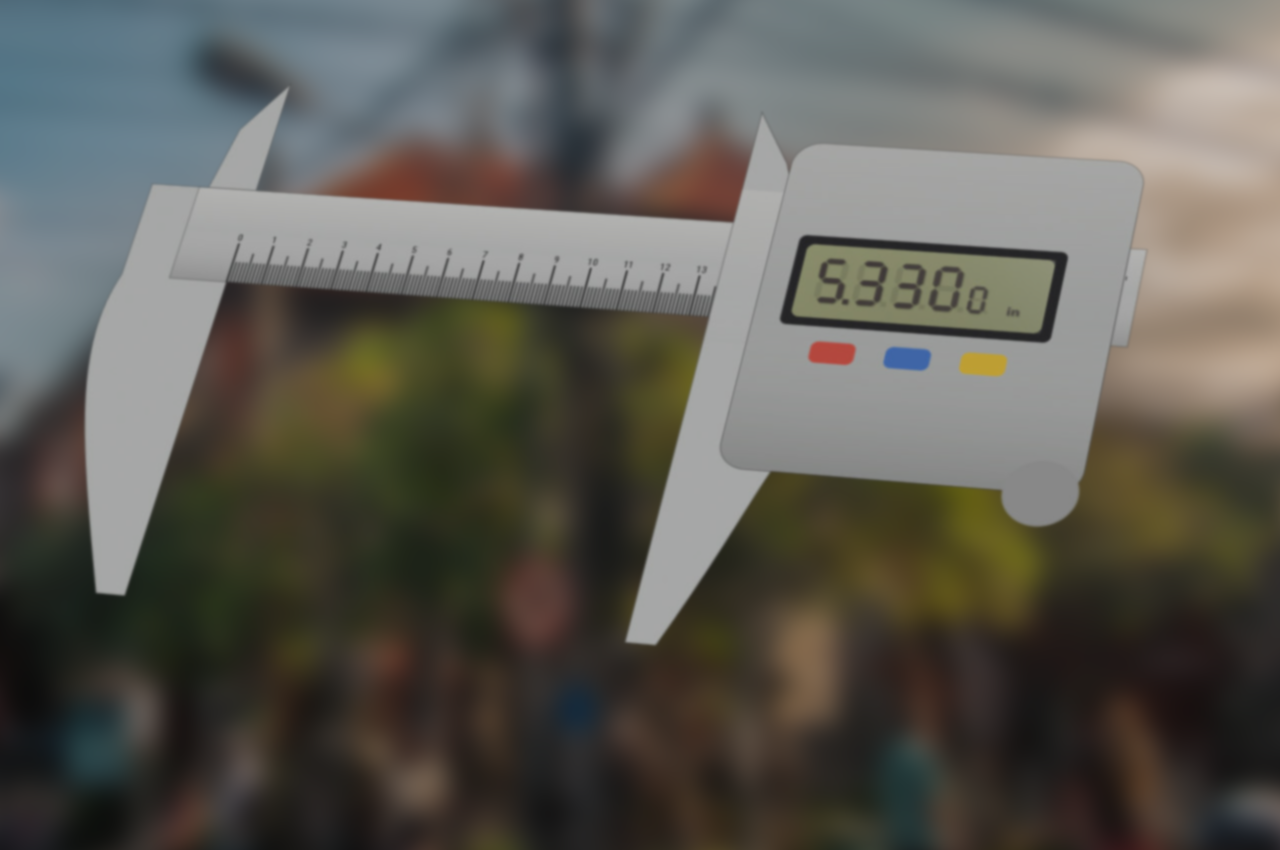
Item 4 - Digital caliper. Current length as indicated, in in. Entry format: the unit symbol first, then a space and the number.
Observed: in 5.3300
